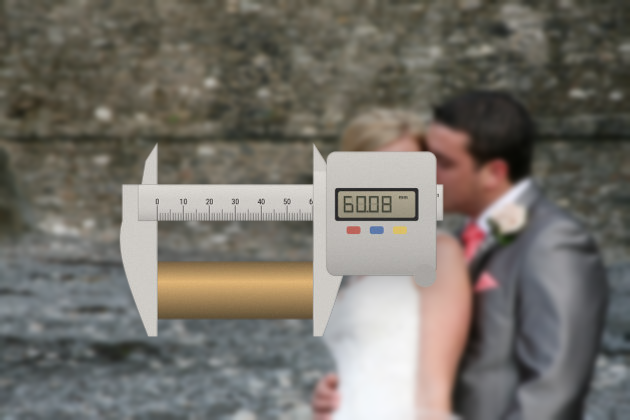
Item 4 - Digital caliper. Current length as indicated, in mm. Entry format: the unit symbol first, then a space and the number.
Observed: mm 60.08
